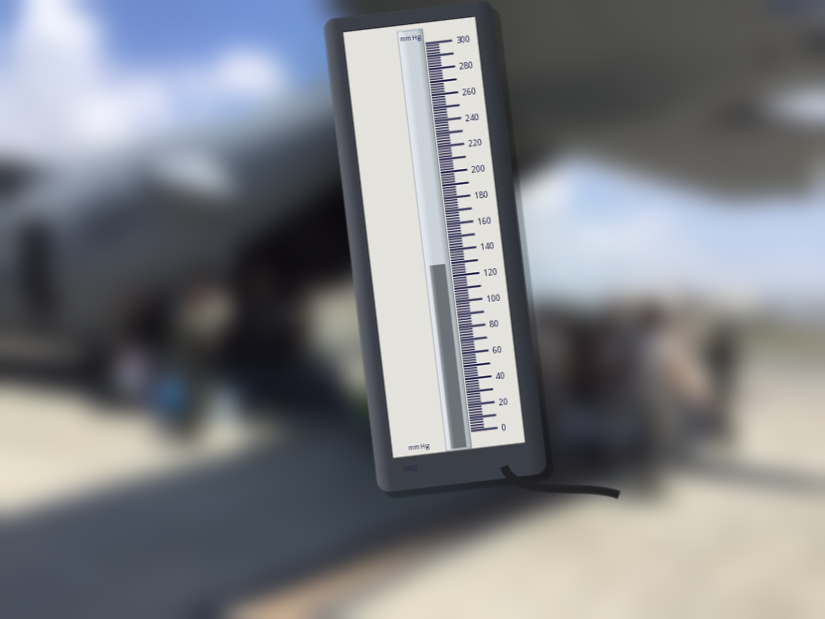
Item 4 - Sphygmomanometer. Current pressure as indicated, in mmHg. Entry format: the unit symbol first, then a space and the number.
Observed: mmHg 130
